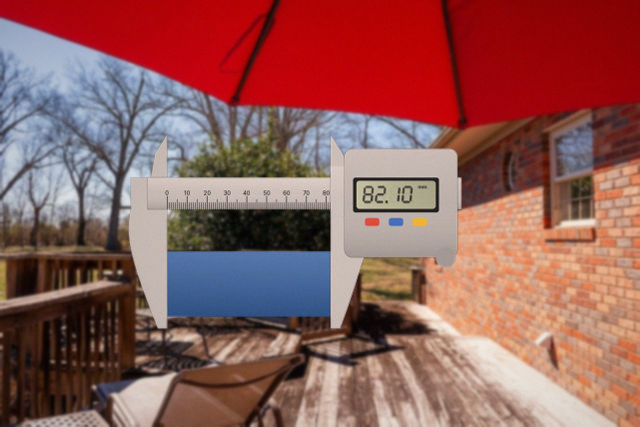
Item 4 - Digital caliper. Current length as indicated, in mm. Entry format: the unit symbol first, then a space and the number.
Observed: mm 82.10
